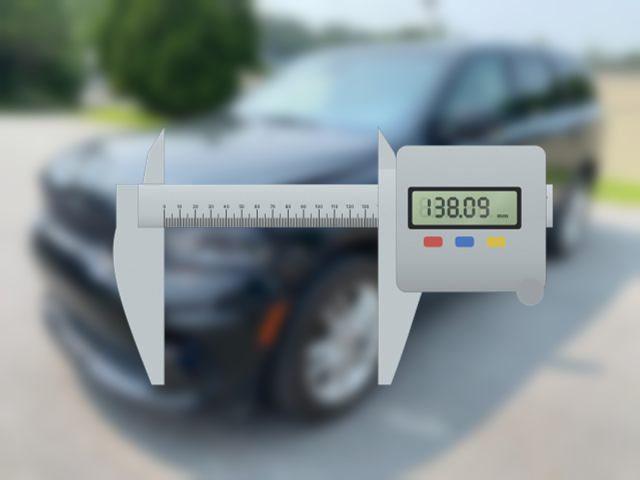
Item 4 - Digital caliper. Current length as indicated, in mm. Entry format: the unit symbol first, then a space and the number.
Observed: mm 138.09
